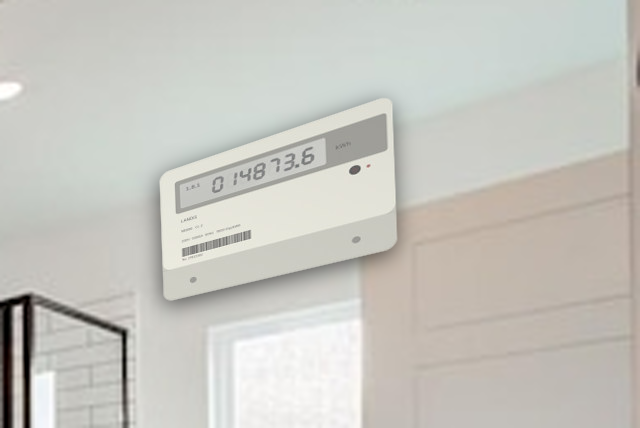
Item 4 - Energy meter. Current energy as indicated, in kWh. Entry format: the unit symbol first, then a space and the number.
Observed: kWh 14873.6
